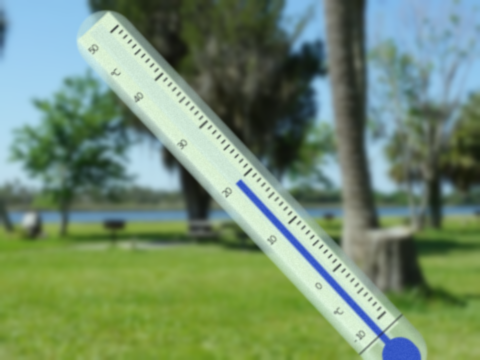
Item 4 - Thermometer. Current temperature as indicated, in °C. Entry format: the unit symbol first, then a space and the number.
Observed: °C 20
